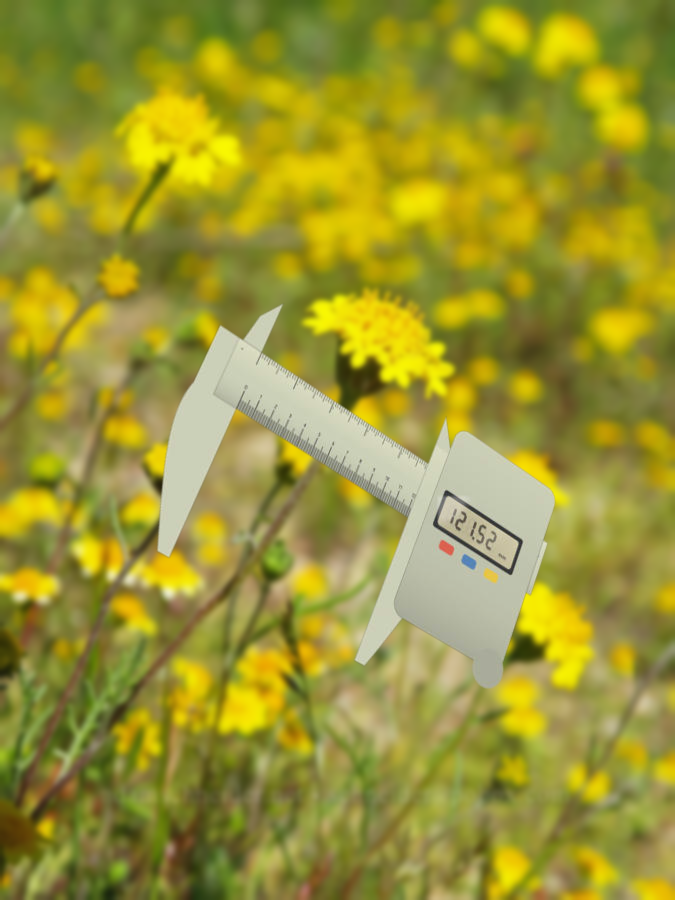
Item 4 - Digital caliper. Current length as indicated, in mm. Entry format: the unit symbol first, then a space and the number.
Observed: mm 121.52
